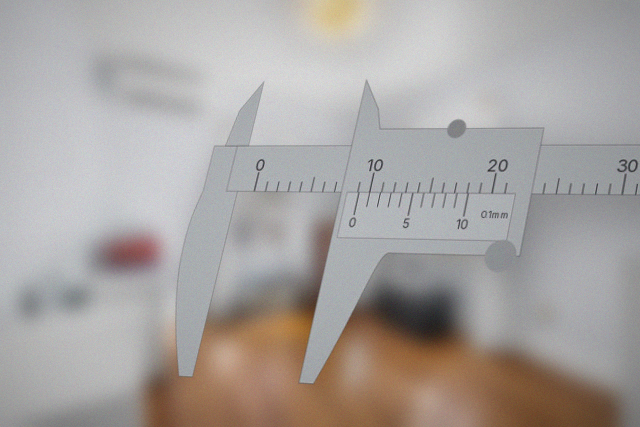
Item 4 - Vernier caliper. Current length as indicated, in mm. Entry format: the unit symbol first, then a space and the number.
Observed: mm 9.1
